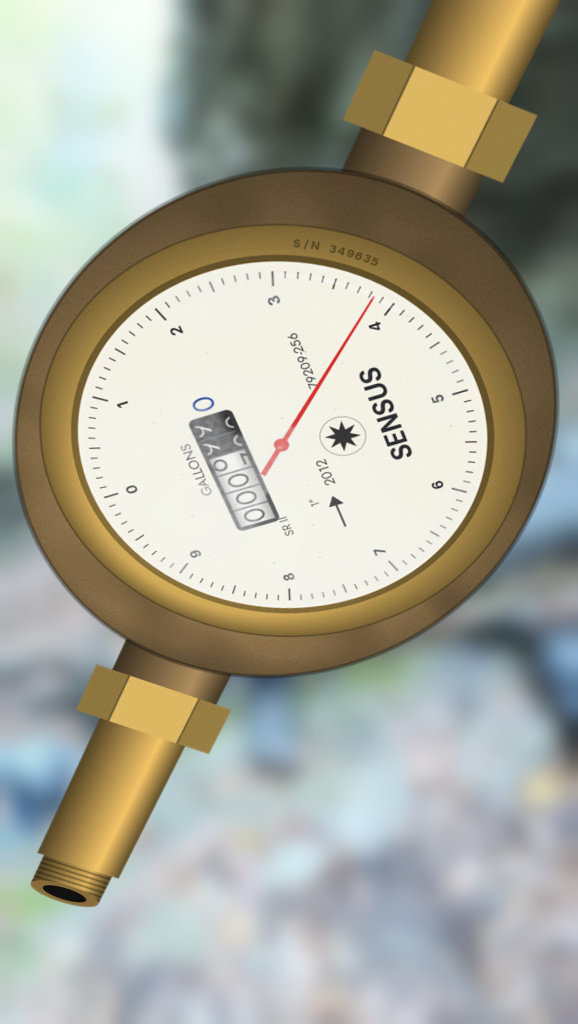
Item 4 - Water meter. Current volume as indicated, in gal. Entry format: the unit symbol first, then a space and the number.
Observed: gal 6993.8
